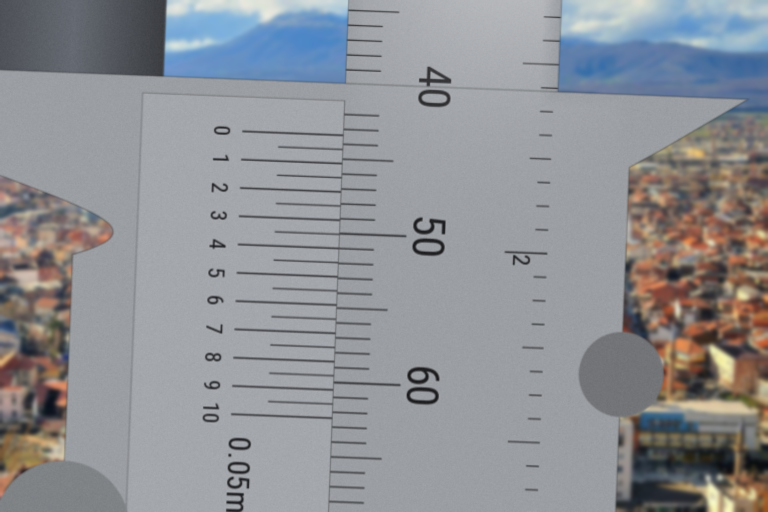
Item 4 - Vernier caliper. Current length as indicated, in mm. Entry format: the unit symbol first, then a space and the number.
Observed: mm 43.4
